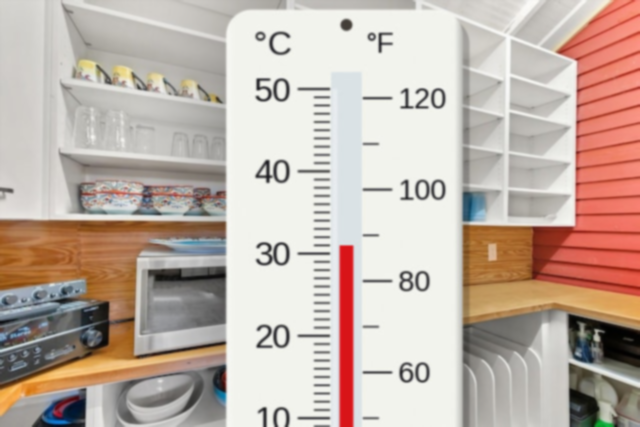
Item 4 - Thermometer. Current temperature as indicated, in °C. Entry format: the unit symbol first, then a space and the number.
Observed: °C 31
